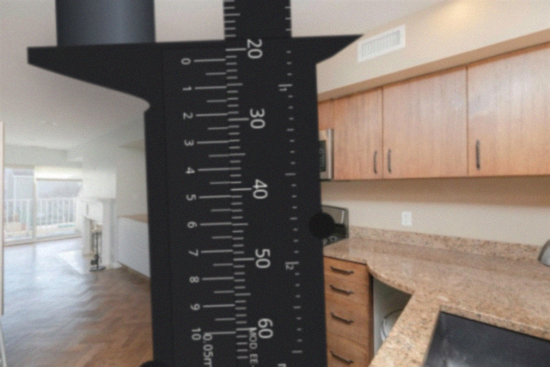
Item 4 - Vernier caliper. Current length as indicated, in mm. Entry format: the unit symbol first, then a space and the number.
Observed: mm 21.4
